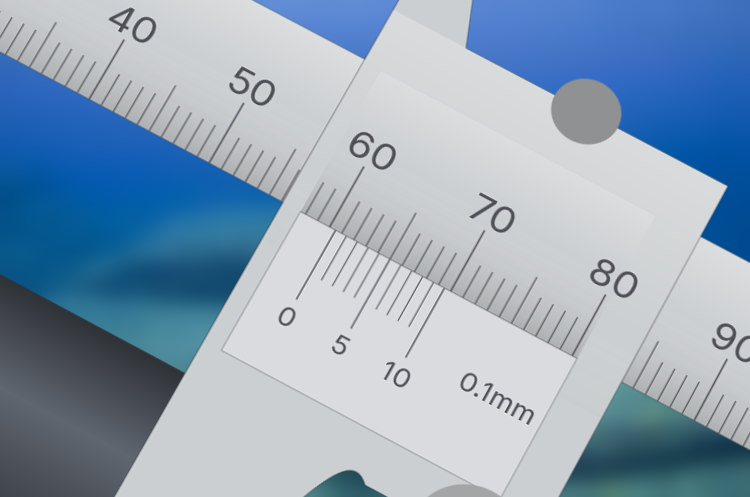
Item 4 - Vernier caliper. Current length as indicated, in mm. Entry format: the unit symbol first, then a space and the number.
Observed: mm 60.5
